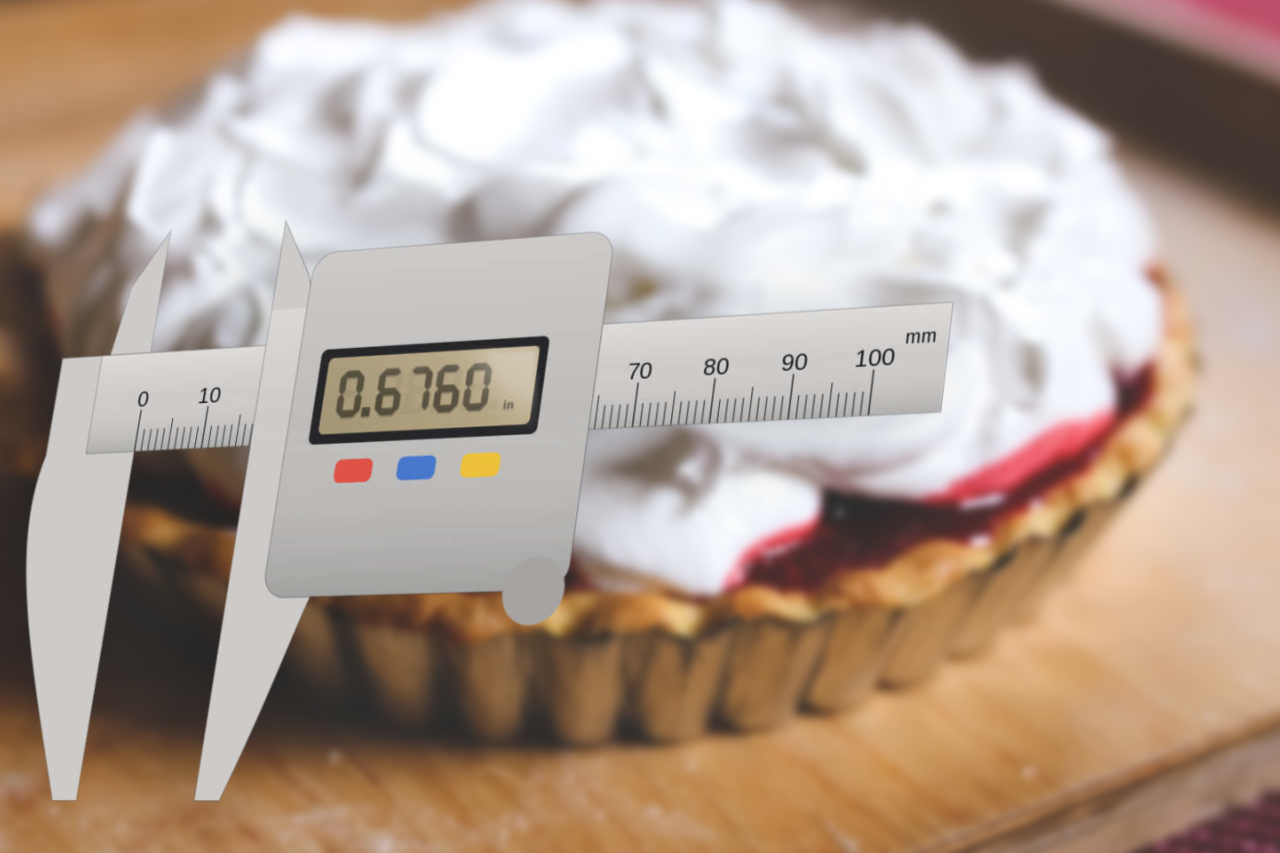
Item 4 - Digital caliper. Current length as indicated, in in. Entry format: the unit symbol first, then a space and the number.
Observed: in 0.6760
